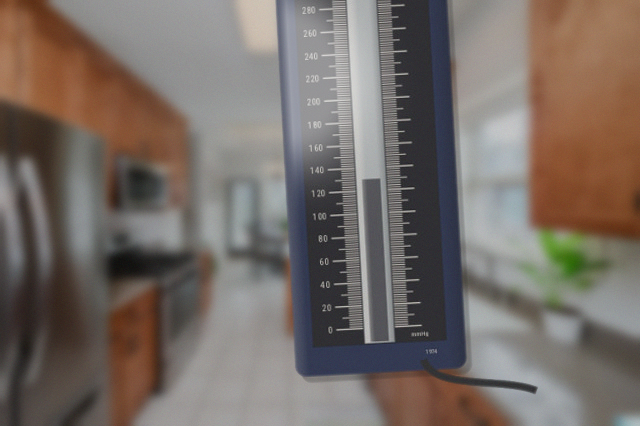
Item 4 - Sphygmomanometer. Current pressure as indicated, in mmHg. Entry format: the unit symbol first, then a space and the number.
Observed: mmHg 130
